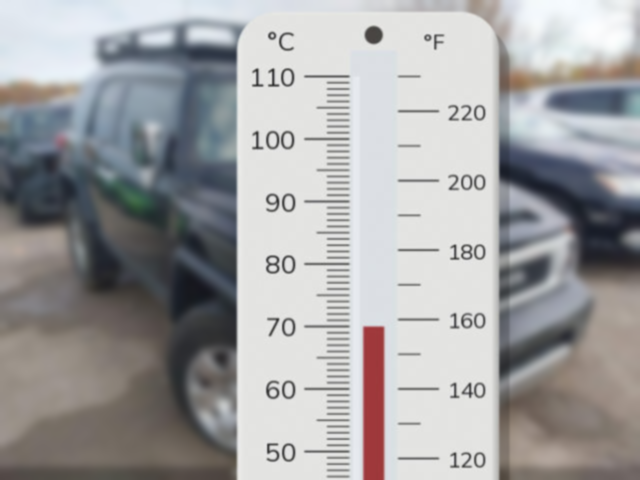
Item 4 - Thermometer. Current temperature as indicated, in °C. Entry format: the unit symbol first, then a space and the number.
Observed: °C 70
